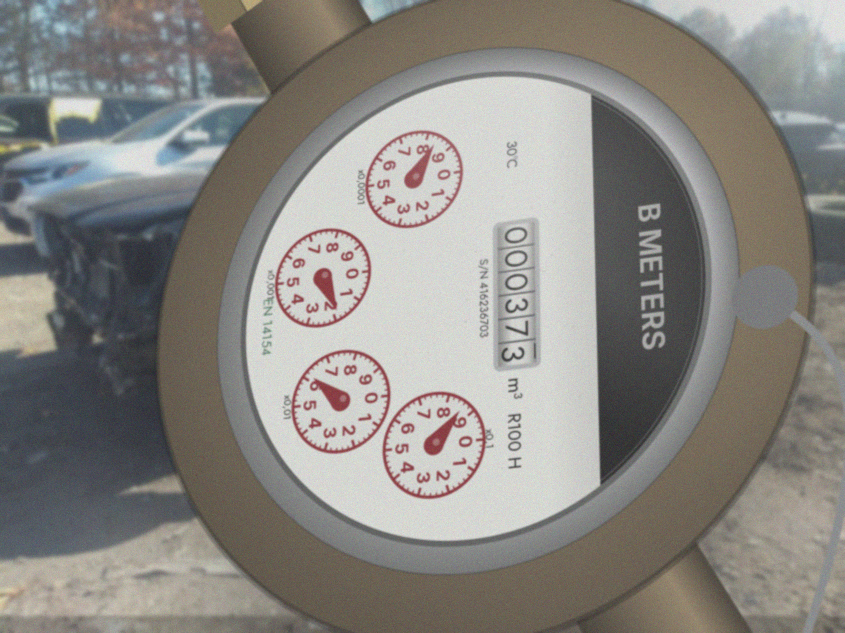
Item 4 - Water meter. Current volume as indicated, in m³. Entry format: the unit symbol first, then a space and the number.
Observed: m³ 372.8618
